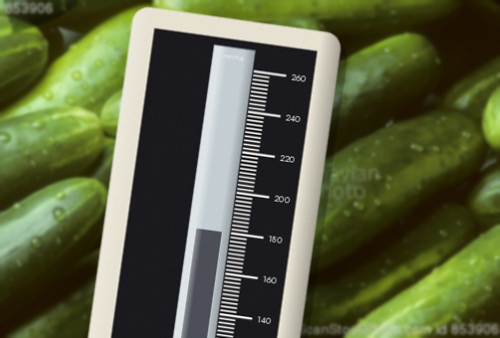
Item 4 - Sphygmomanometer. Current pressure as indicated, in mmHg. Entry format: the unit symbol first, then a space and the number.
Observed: mmHg 180
